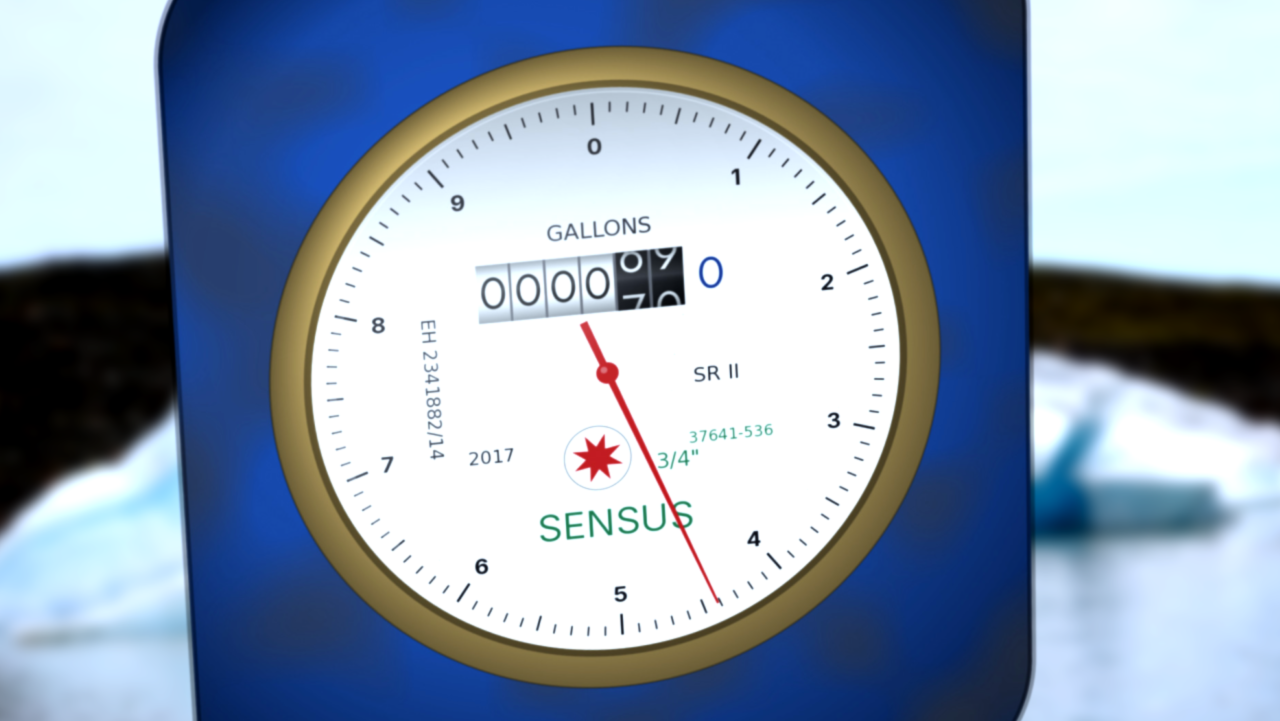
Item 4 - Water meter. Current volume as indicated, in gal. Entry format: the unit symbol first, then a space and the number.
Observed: gal 694.4
